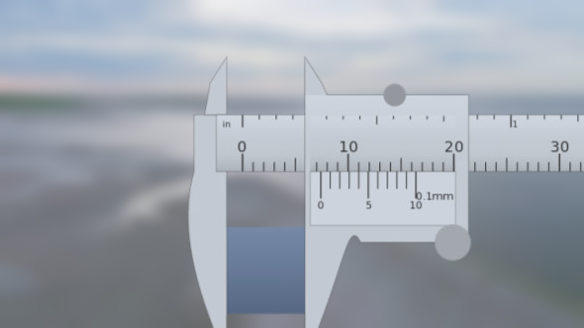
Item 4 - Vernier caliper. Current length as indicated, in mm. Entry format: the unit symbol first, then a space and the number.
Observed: mm 7.4
